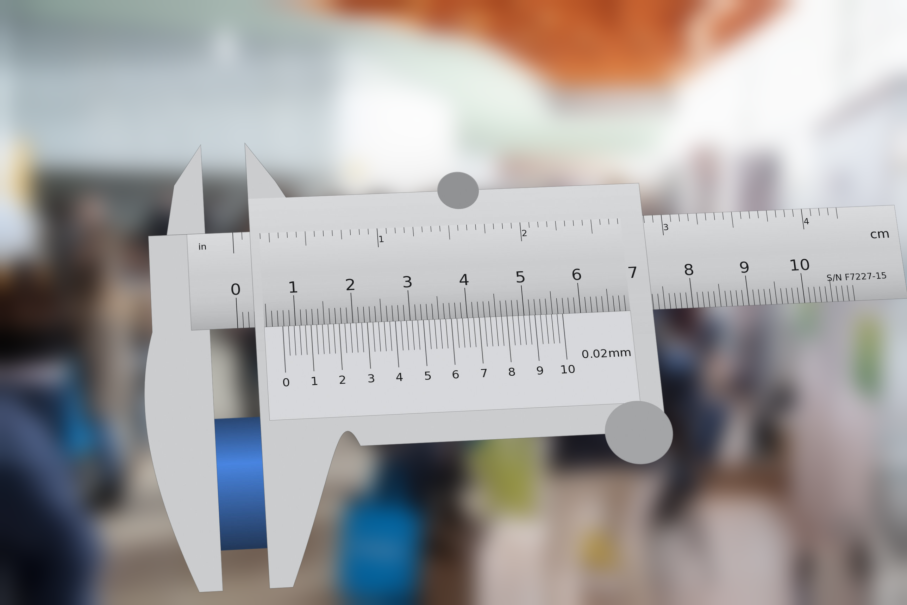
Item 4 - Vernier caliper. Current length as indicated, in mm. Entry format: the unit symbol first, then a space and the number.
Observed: mm 7.8
